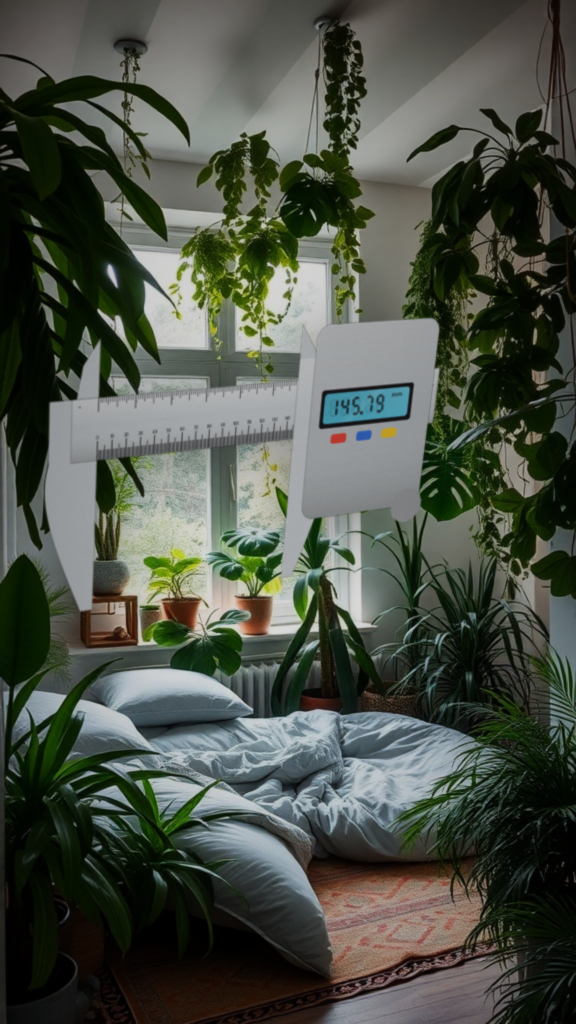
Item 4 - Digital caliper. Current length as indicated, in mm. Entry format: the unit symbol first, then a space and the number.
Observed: mm 145.79
